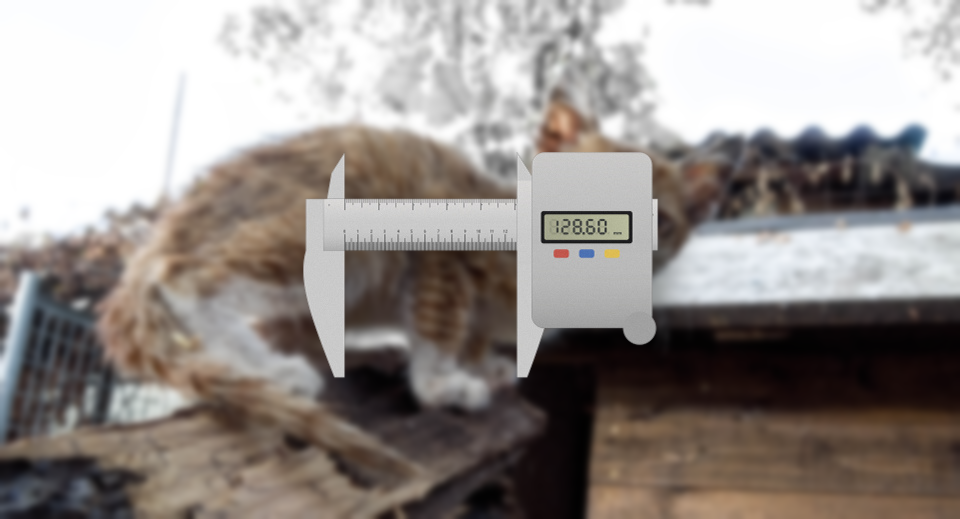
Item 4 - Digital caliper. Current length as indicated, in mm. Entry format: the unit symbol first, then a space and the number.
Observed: mm 128.60
